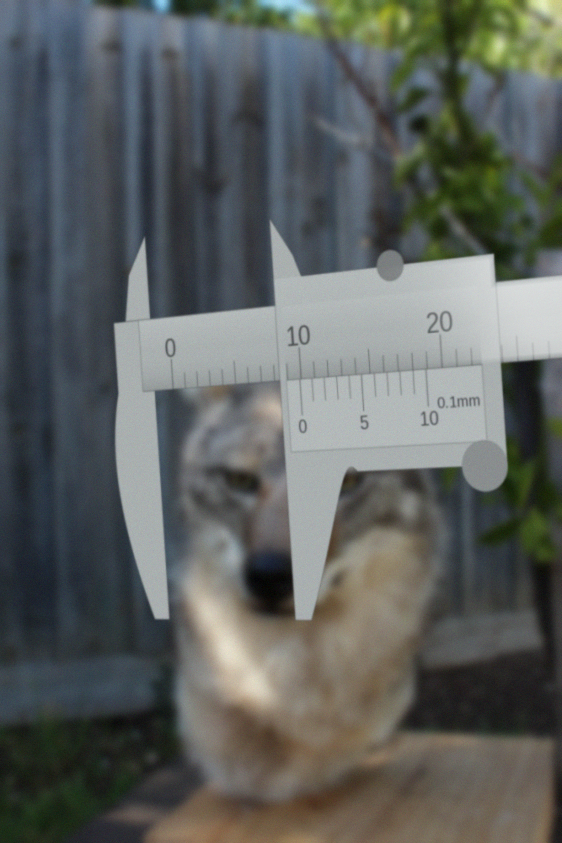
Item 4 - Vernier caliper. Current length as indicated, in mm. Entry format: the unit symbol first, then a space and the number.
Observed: mm 9.9
